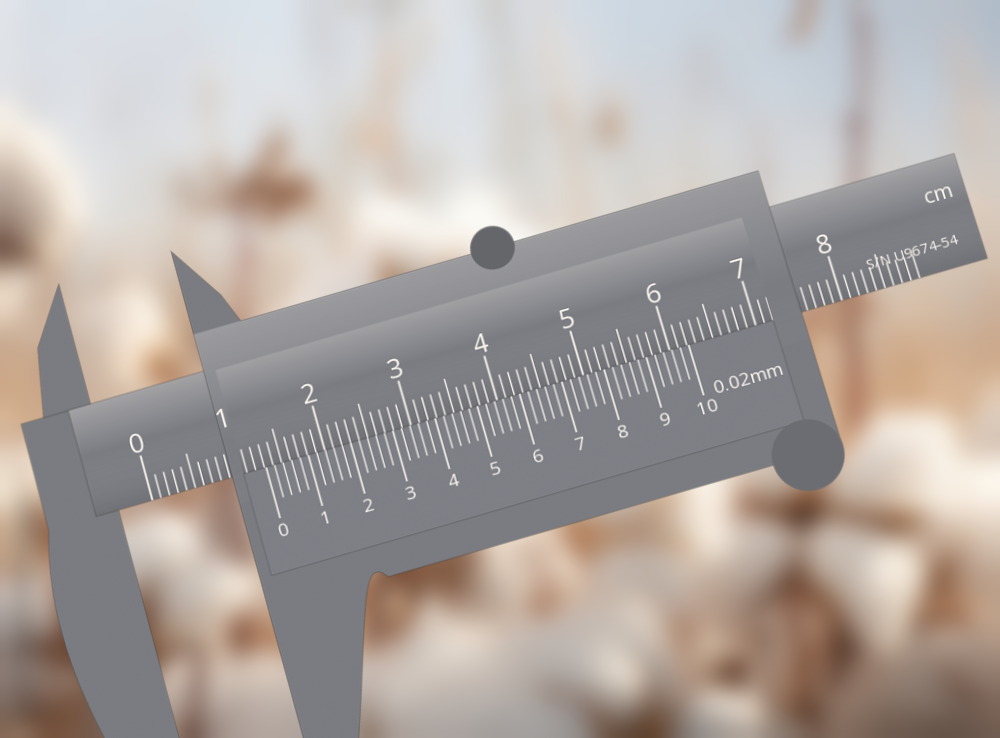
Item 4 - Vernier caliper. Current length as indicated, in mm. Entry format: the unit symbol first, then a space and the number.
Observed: mm 13.2
